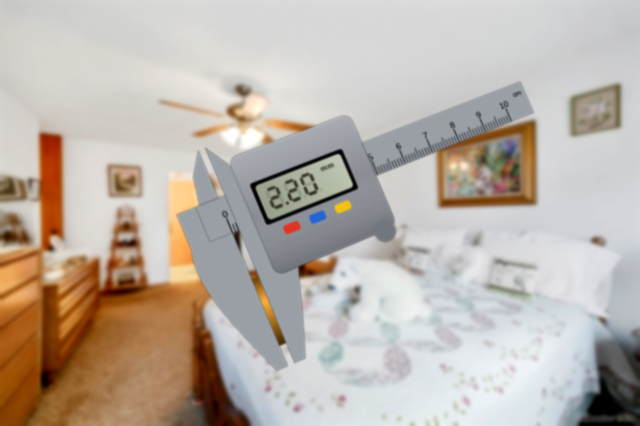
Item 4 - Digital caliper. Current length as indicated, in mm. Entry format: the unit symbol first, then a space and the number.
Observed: mm 2.20
